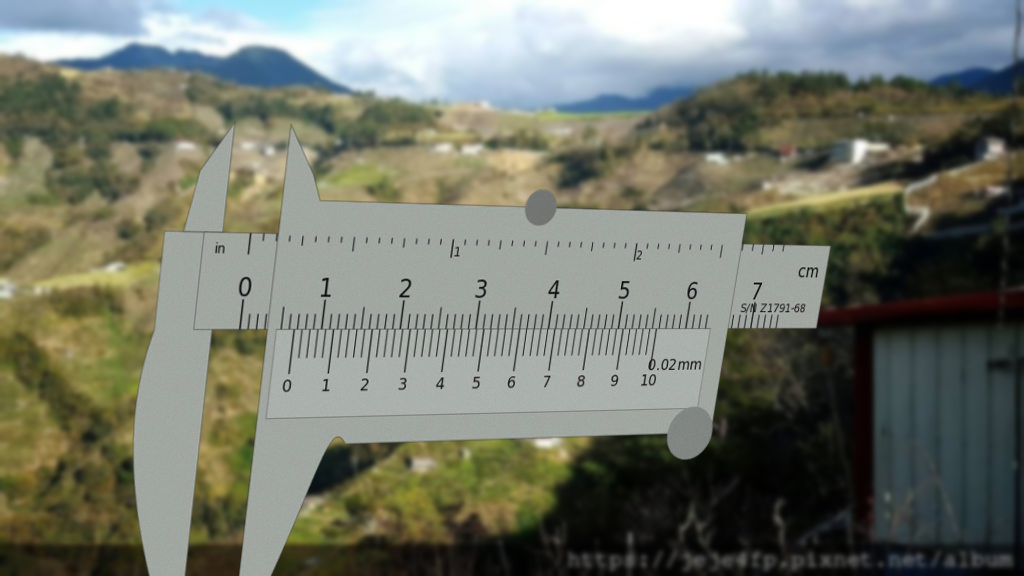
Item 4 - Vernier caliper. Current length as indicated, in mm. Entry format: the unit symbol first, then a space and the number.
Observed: mm 6.6
